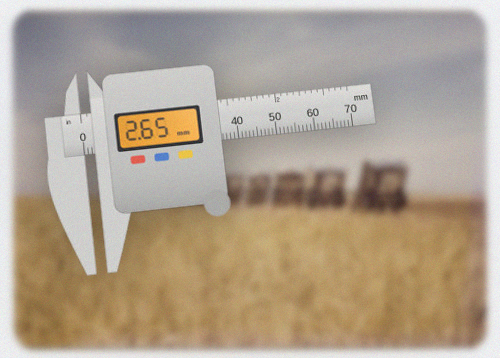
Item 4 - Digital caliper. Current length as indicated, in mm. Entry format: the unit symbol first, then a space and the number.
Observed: mm 2.65
